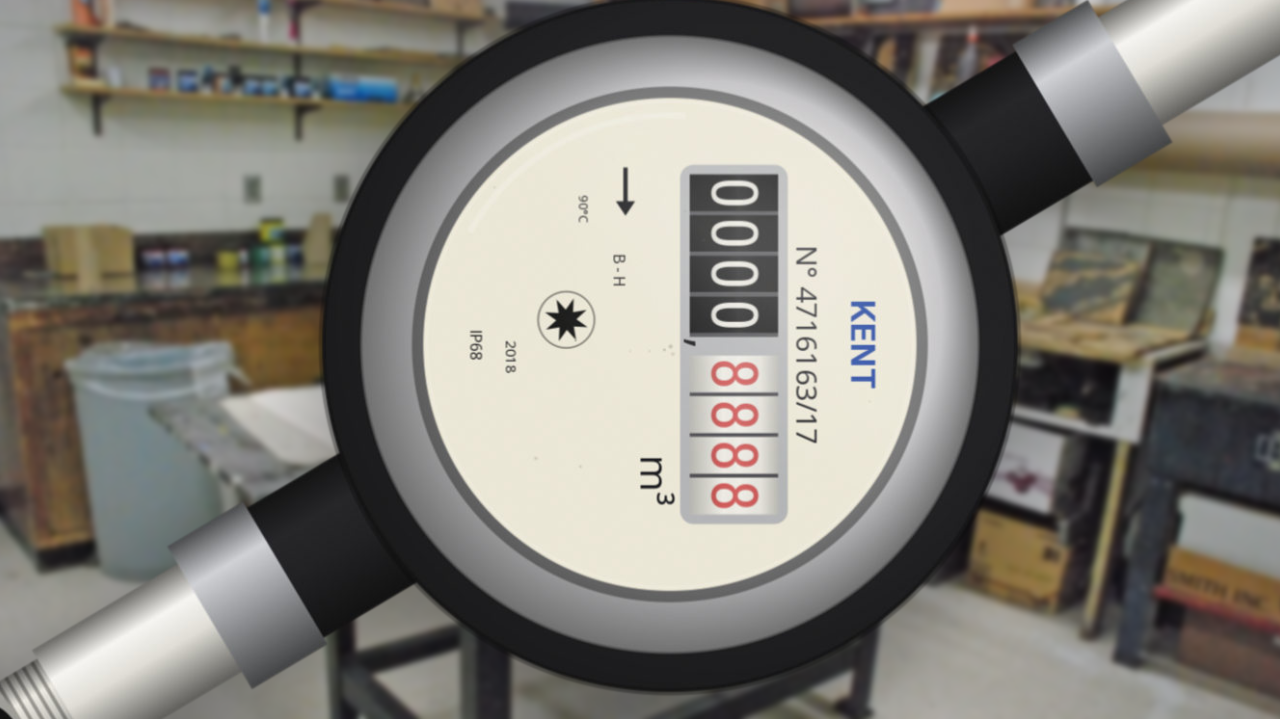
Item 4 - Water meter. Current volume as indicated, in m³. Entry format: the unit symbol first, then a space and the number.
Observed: m³ 0.8888
